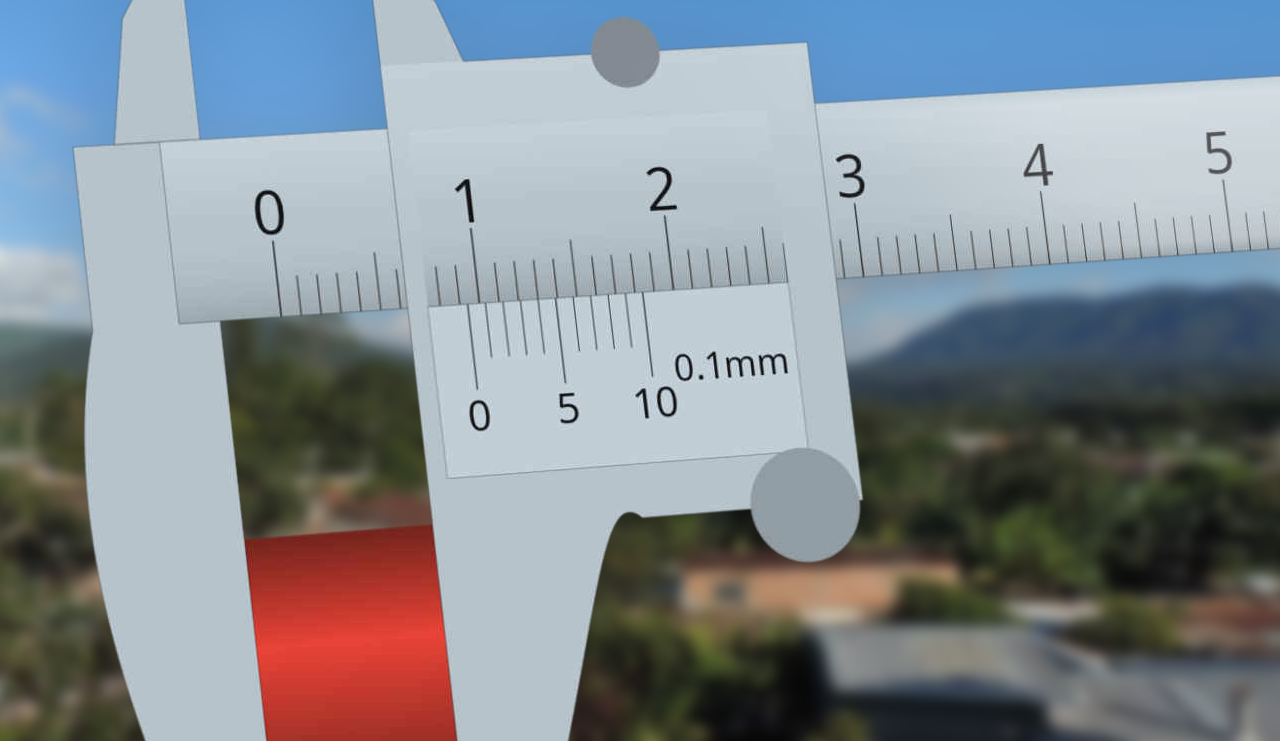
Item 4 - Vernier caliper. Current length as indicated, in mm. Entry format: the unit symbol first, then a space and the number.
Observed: mm 9.4
